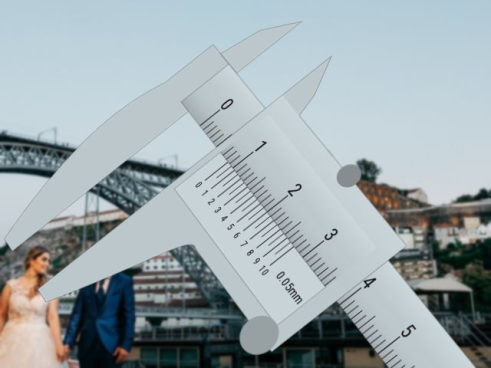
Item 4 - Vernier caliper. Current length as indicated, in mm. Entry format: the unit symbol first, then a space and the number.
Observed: mm 8.6
